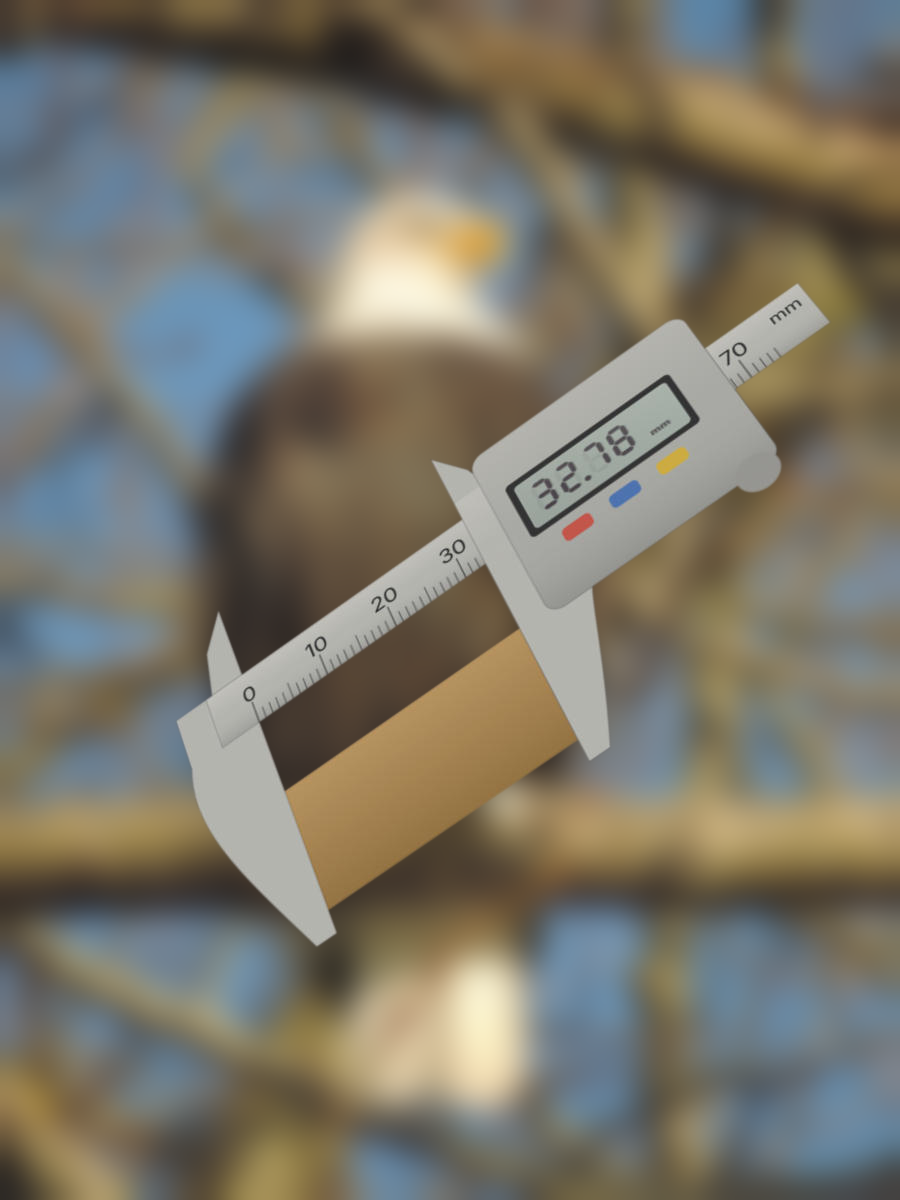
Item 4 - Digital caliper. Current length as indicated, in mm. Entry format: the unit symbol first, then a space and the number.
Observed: mm 32.78
